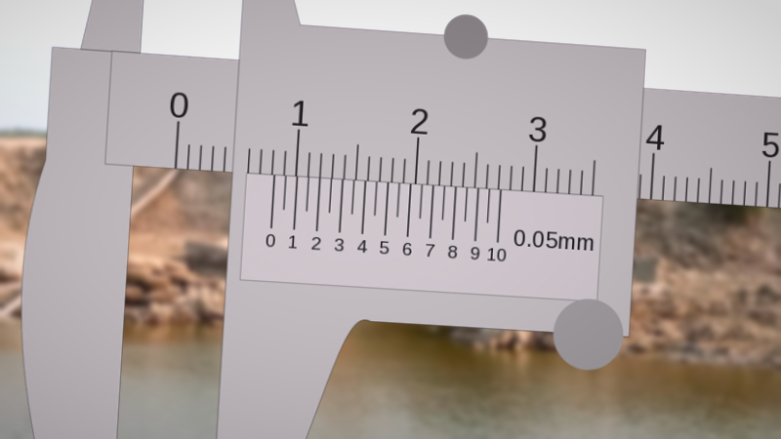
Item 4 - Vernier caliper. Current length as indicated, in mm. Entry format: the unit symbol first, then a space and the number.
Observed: mm 8.2
